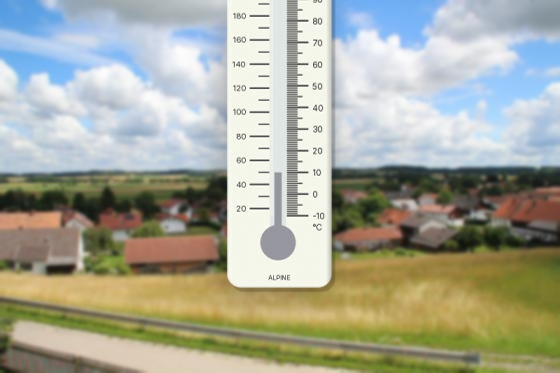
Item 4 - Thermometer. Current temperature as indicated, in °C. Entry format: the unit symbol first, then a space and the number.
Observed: °C 10
